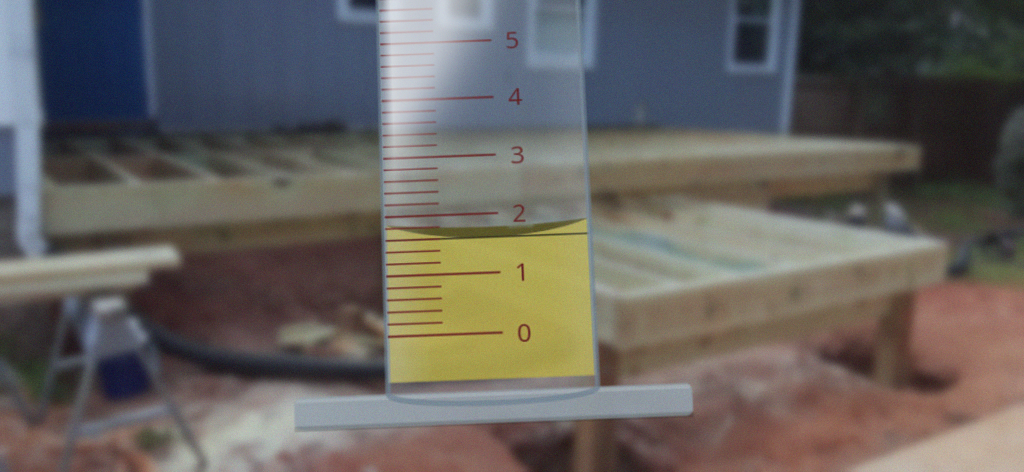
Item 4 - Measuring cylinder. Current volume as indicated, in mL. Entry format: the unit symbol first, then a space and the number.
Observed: mL 1.6
